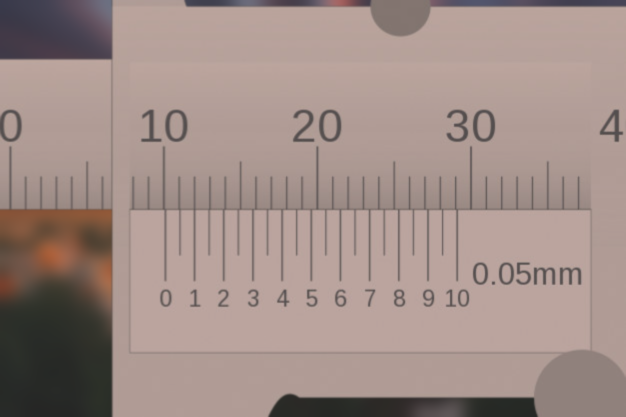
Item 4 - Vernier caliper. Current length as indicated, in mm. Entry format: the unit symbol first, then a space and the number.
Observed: mm 10.1
